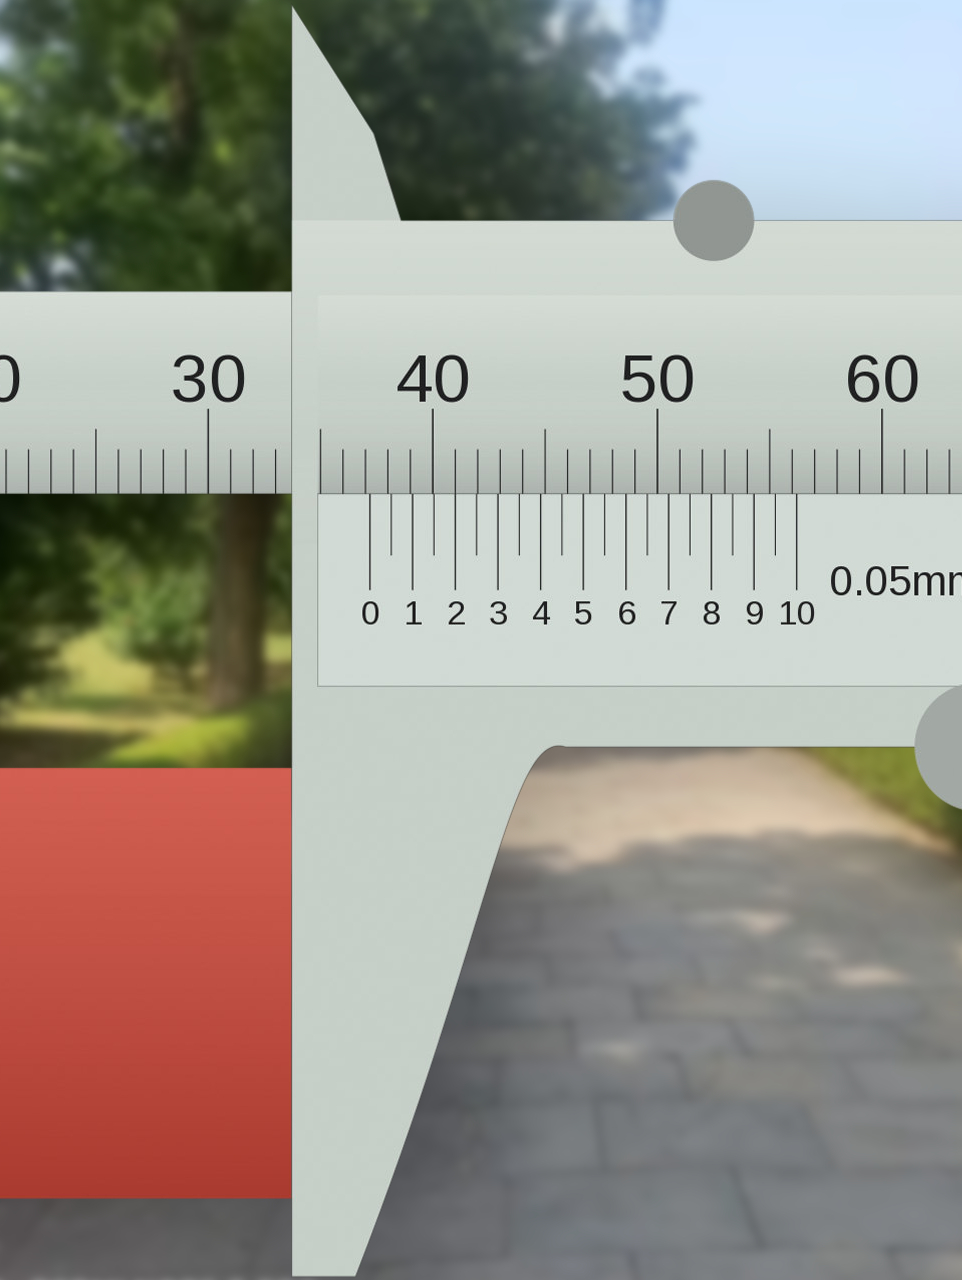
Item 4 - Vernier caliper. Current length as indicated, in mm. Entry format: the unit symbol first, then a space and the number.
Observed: mm 37.2
